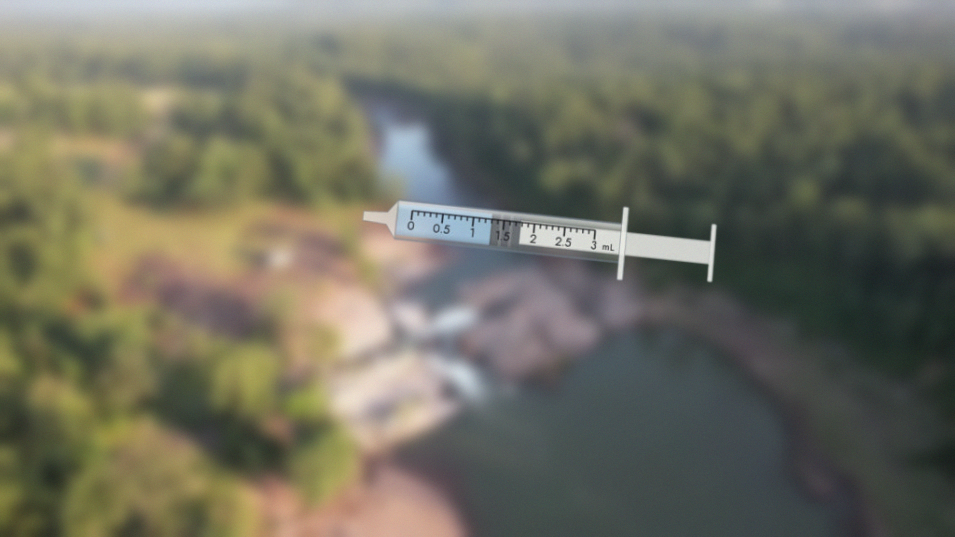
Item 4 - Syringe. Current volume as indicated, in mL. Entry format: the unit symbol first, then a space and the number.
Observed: mL 1.3
